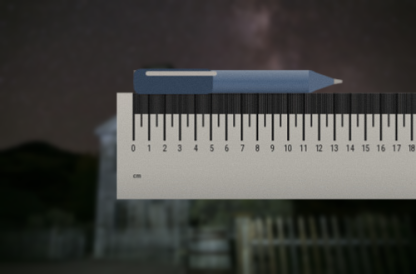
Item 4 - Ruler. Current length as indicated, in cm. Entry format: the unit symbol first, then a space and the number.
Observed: cm 13.5
